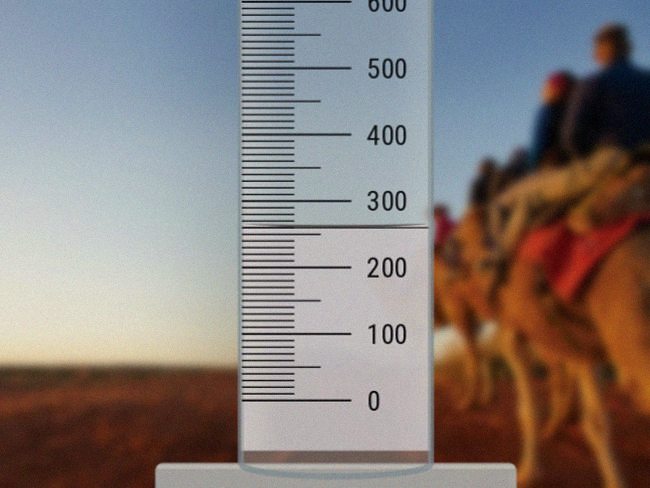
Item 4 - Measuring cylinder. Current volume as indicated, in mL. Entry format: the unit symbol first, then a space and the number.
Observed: mL 260
